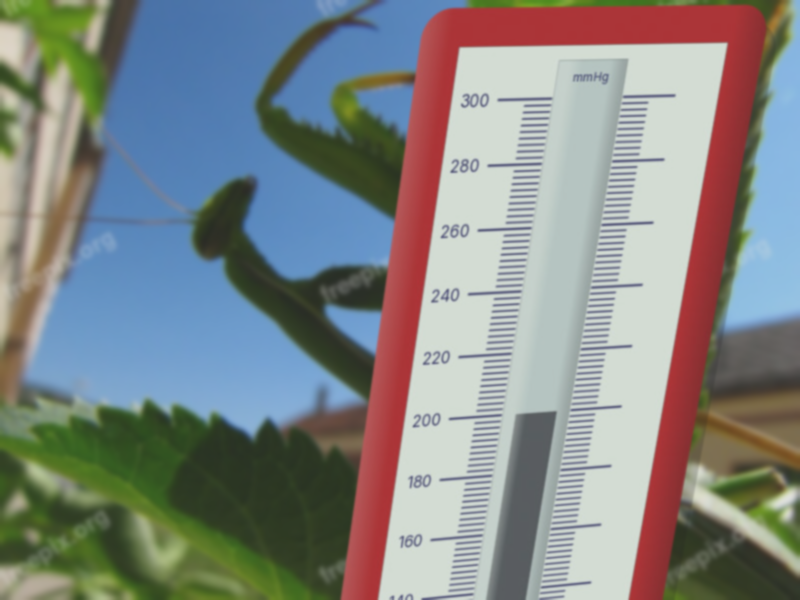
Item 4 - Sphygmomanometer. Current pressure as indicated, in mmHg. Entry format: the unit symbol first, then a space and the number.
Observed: mmHg 200
